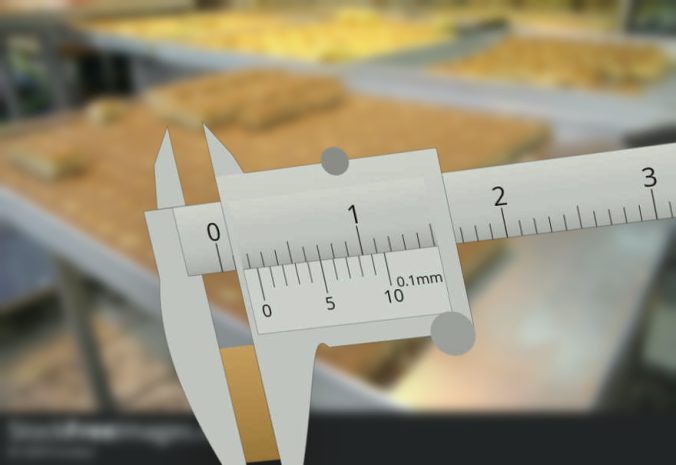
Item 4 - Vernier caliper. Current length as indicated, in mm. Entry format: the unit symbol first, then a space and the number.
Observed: mm 2.5
